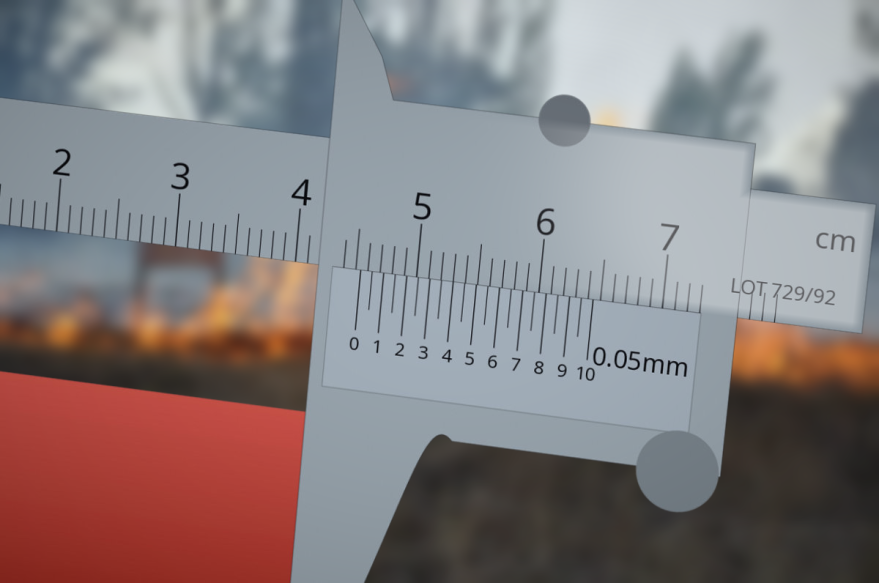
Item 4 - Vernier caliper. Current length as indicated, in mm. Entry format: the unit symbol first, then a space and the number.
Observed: mm 45.4
